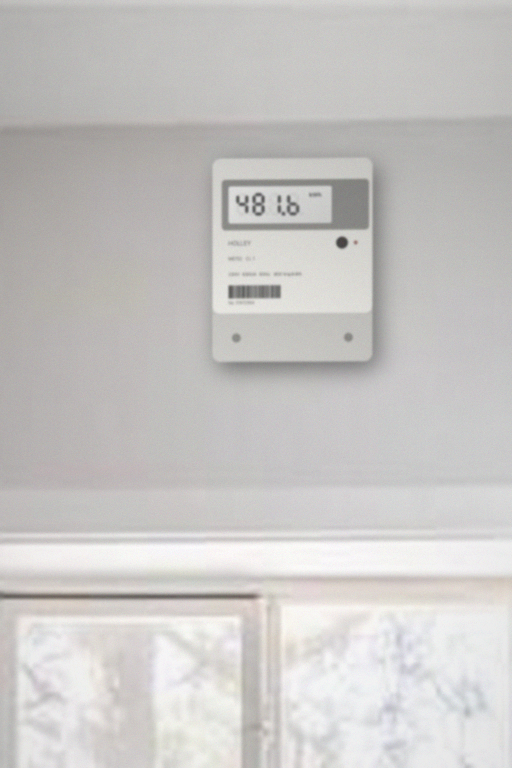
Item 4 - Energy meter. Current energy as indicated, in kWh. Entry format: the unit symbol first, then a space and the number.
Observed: kWh 481.6
